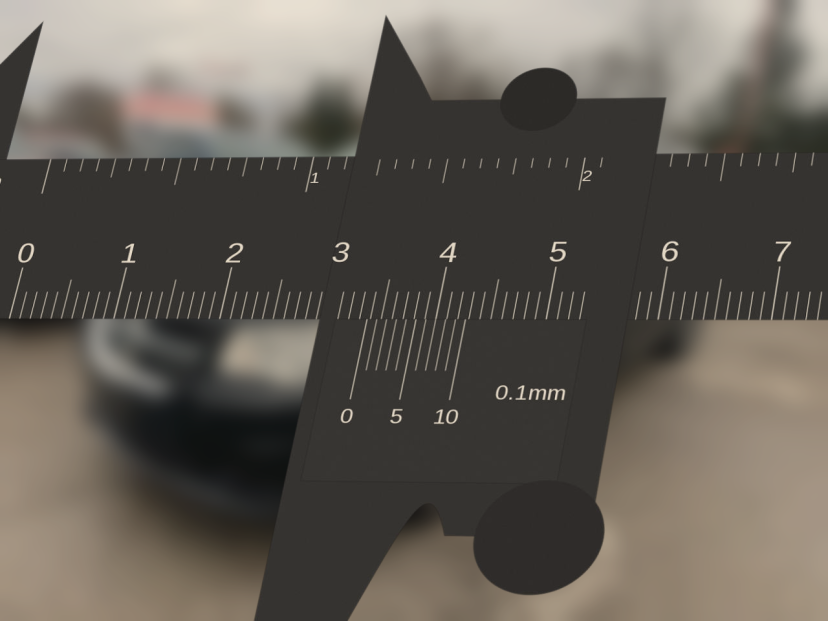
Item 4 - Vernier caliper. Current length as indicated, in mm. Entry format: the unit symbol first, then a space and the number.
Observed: mm 33.7
